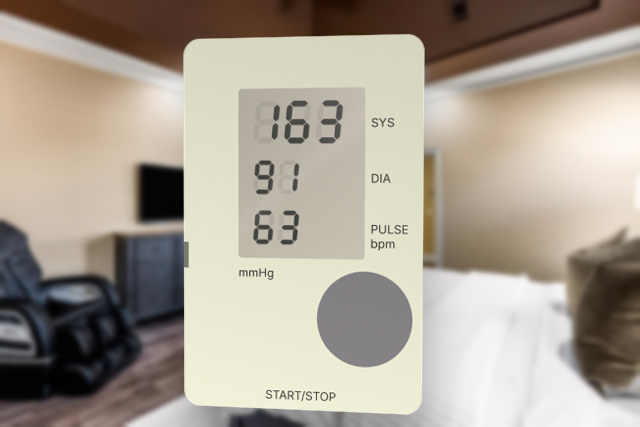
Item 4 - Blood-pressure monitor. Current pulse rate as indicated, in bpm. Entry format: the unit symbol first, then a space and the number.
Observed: bpm 63
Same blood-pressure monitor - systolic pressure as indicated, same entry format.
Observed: mmHg 163
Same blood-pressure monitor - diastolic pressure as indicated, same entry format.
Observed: mmHg 91
